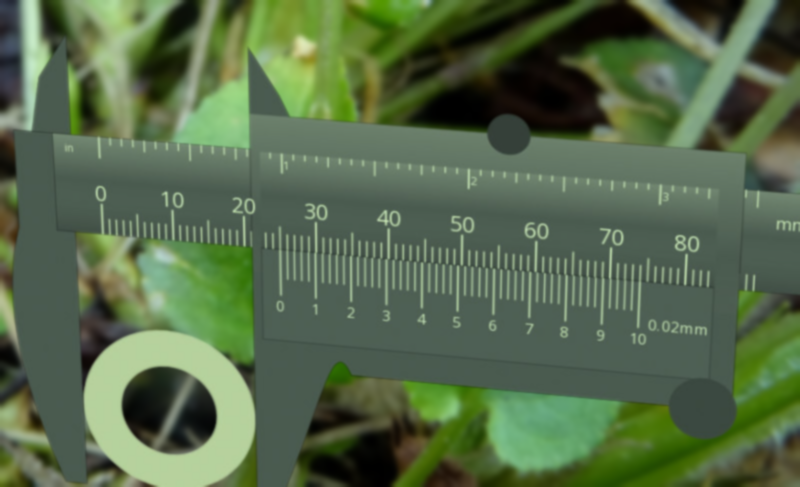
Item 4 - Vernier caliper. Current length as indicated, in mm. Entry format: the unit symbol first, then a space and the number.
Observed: mm 25.0
